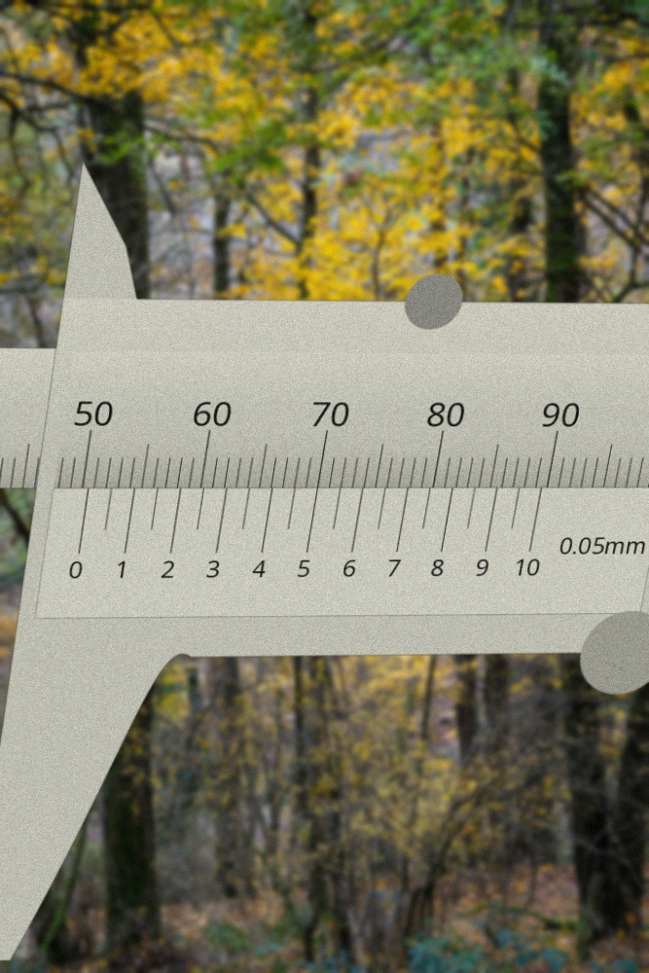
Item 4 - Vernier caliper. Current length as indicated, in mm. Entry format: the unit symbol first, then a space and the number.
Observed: mm 50.5
